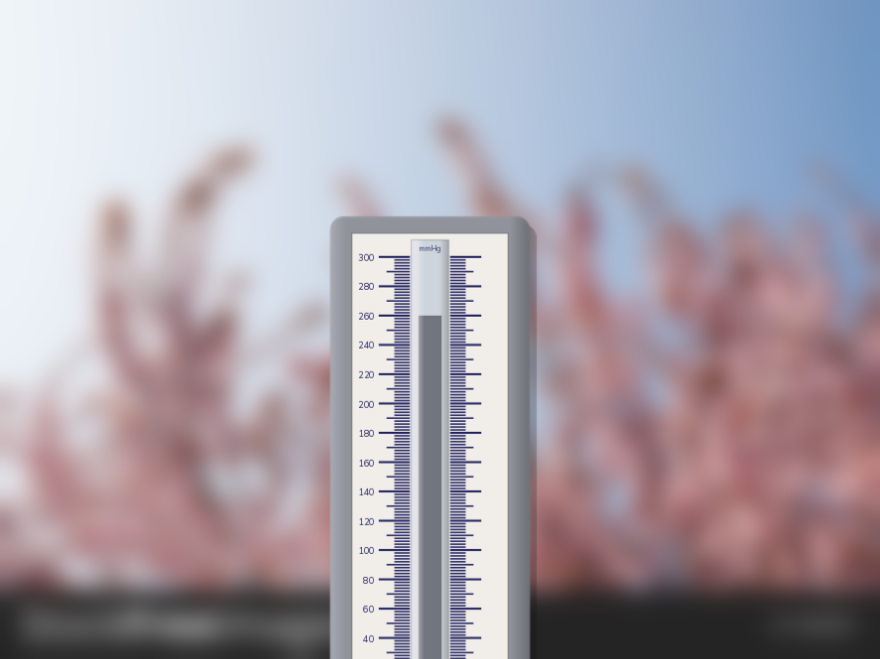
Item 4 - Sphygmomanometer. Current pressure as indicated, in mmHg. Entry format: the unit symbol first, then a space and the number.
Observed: mmHg 260
